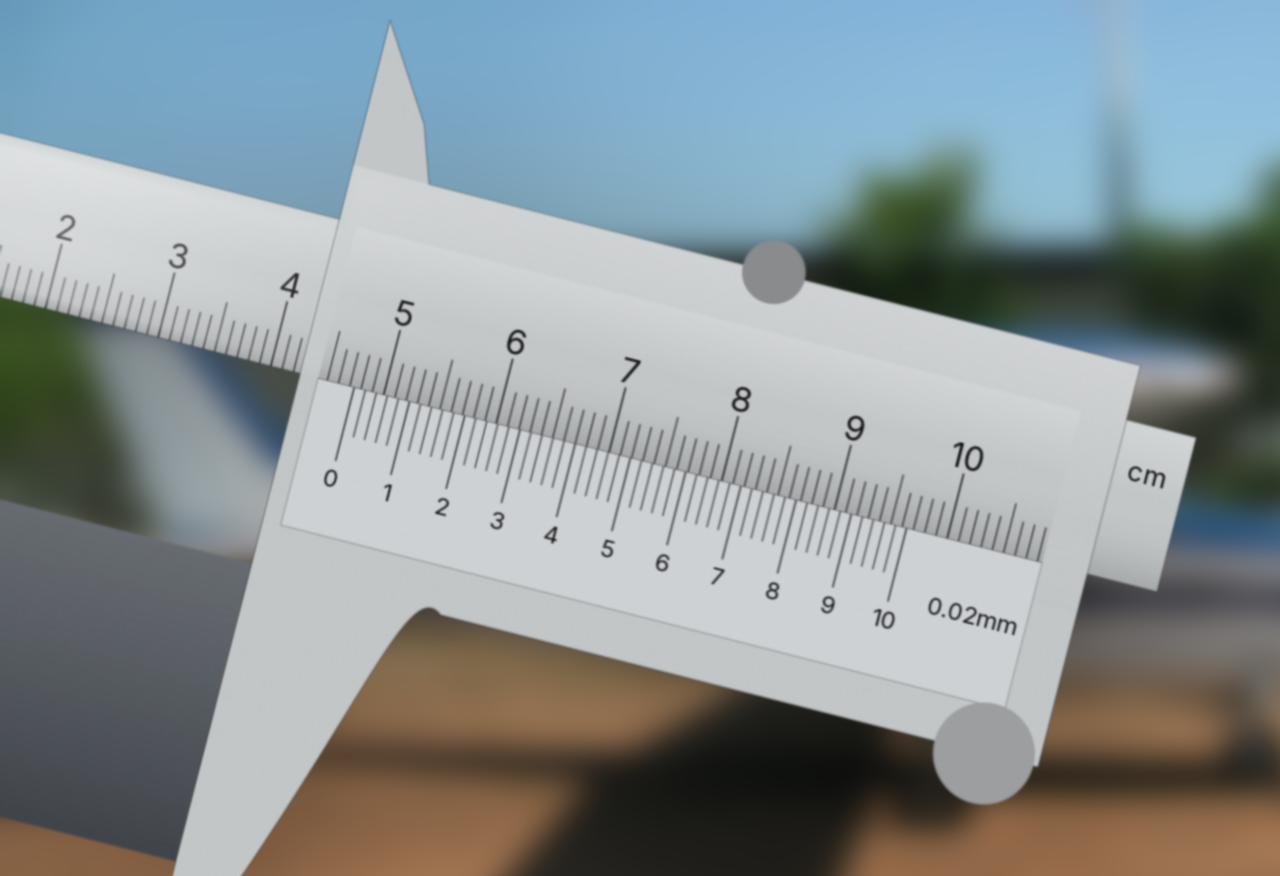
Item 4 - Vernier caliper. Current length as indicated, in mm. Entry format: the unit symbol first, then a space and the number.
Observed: mm 47.4
